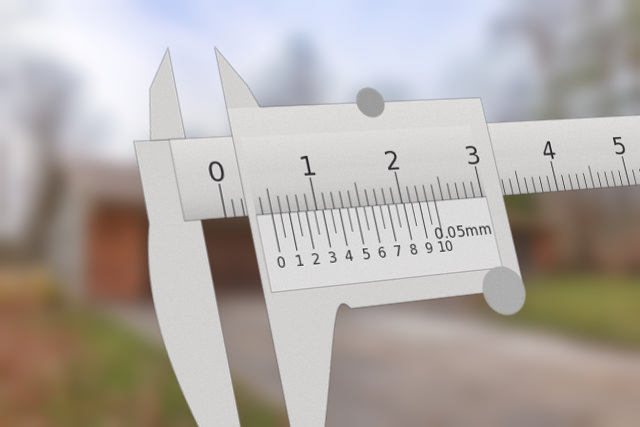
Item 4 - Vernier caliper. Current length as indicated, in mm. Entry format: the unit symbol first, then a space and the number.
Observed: mm 5.0
